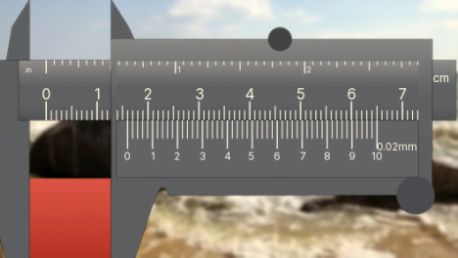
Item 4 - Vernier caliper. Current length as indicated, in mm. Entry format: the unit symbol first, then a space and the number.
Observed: mm 16.0
